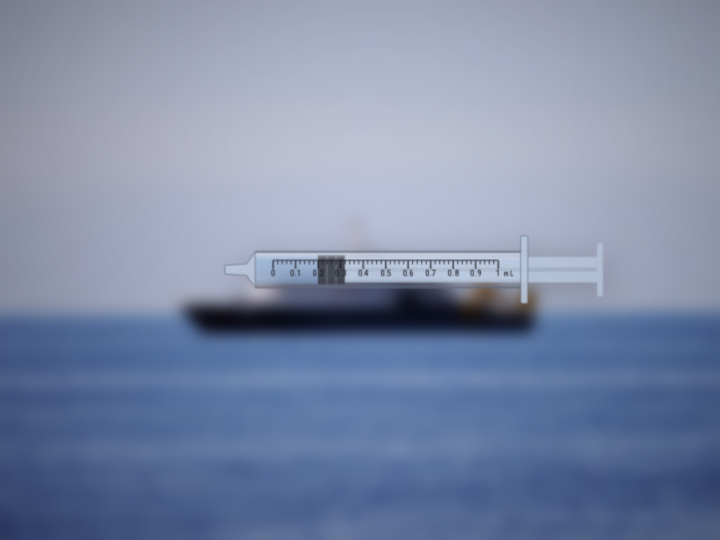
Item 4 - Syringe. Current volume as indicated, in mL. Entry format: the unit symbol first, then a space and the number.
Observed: mL 0.2
